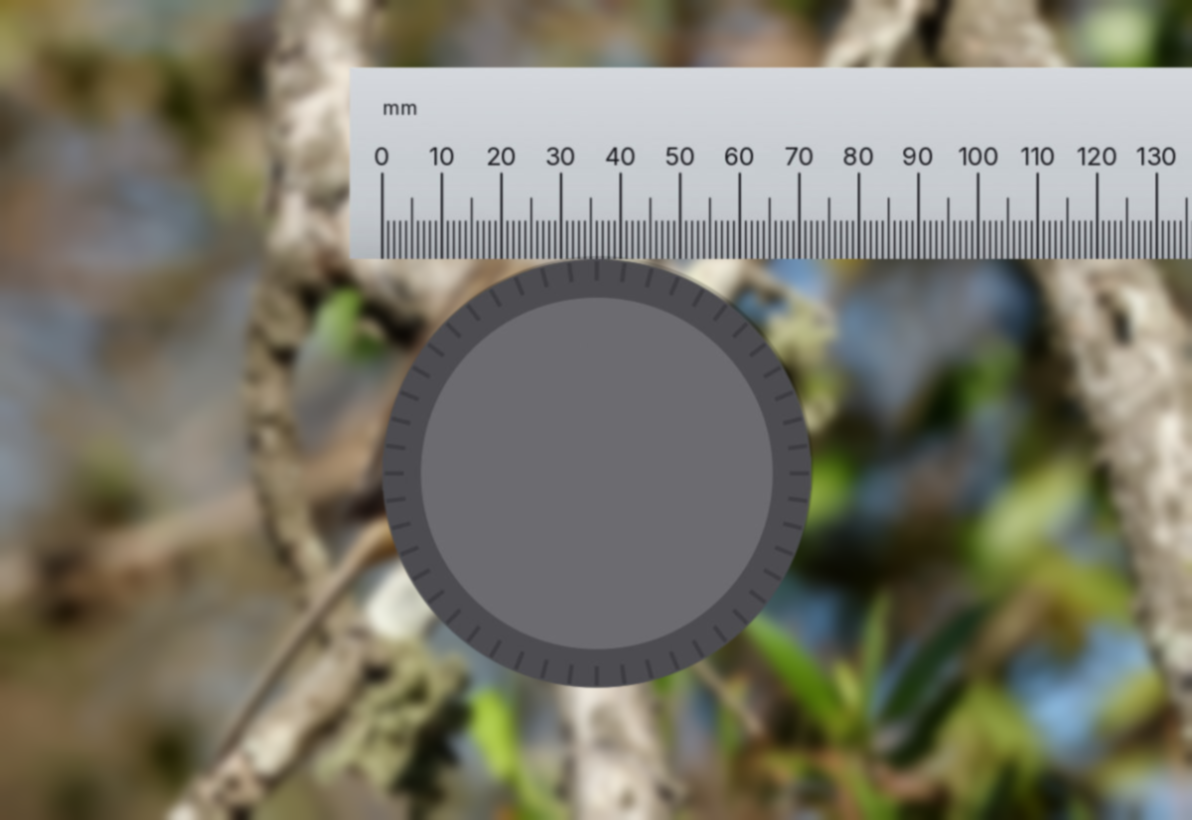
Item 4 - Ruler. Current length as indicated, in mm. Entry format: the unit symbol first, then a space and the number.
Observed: mm 72
